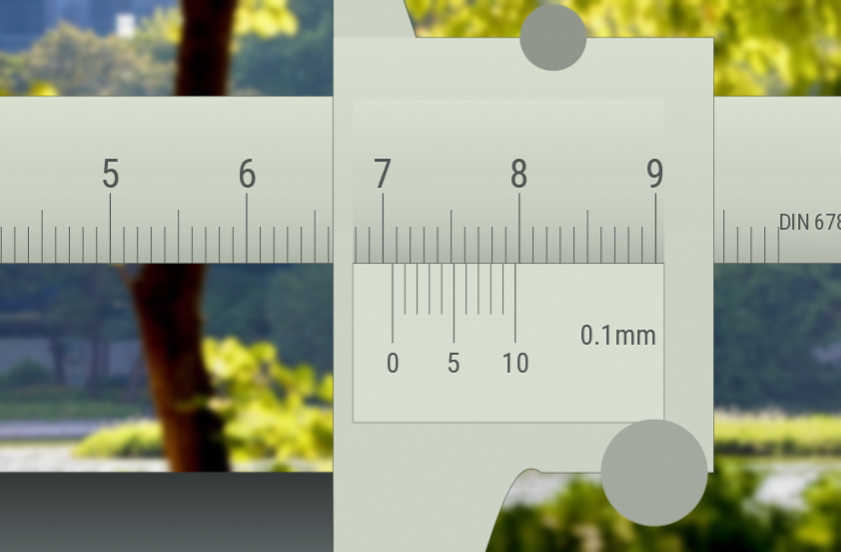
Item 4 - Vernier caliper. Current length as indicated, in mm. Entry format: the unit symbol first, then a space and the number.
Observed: mm 70.7
